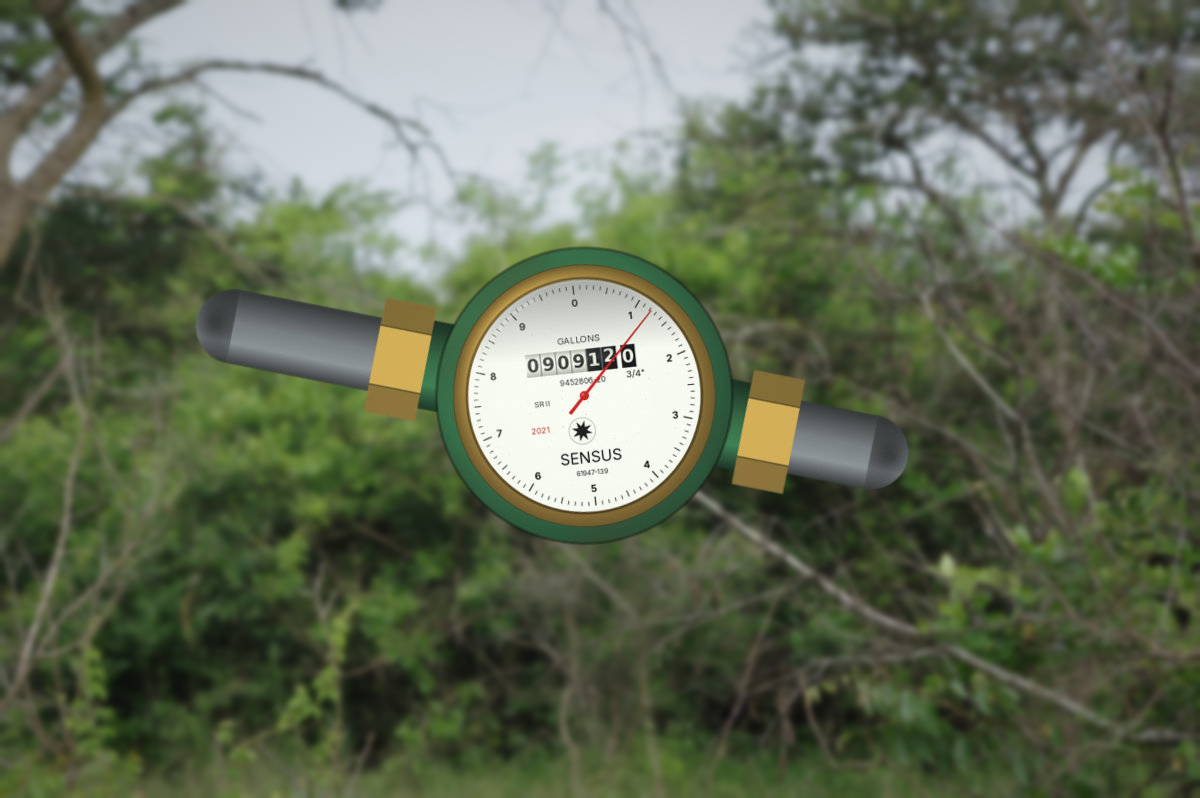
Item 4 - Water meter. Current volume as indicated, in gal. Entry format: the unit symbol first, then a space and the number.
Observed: gal 909121.2
